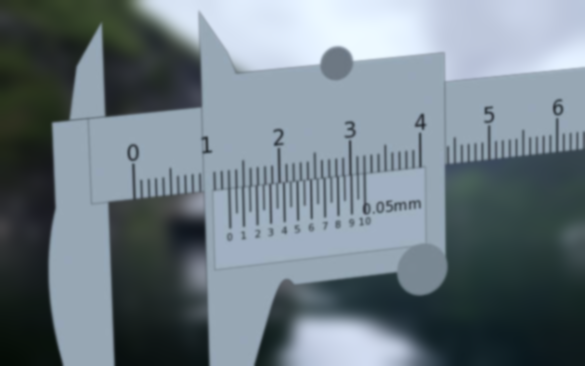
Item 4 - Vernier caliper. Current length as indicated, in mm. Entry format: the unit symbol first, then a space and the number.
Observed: mm 13.0
